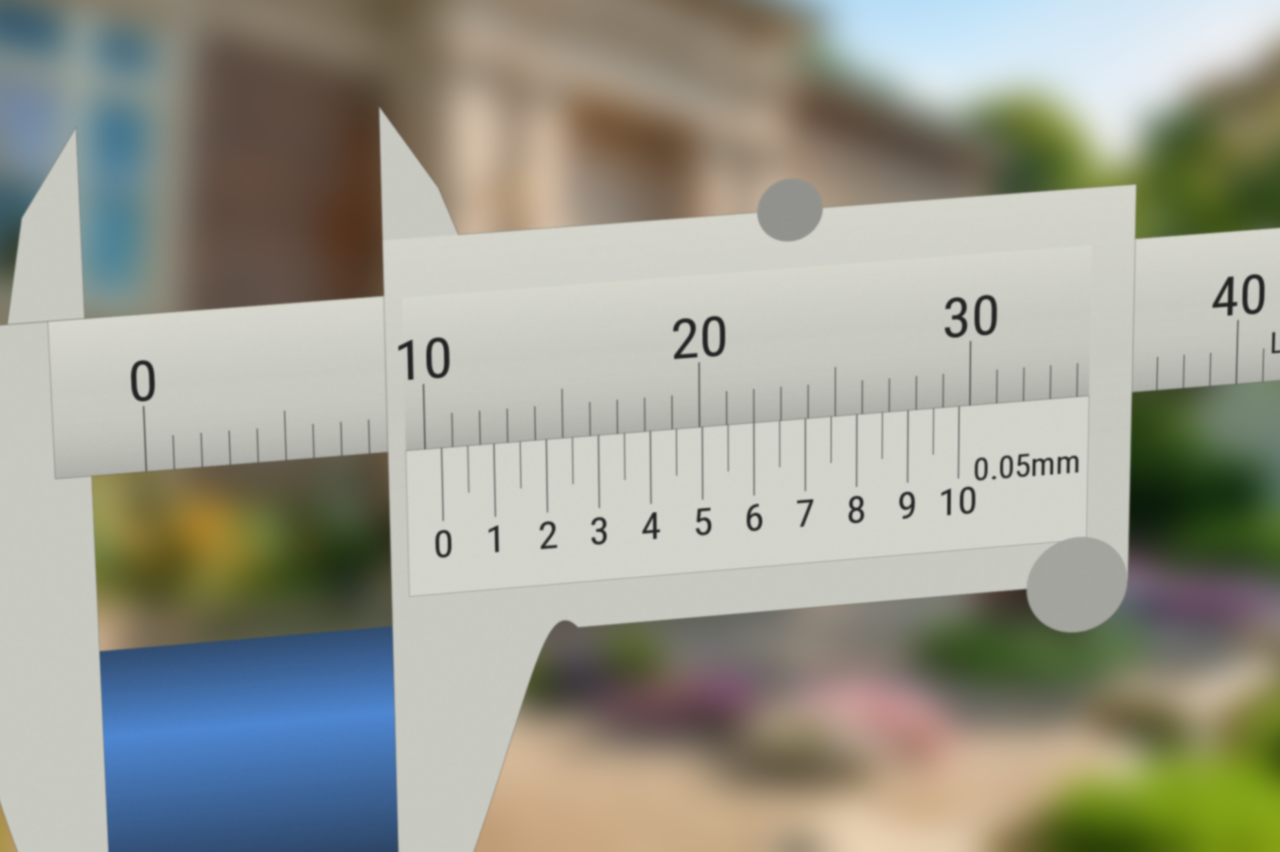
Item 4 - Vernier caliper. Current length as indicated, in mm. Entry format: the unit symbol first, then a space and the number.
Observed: mm 10.6
